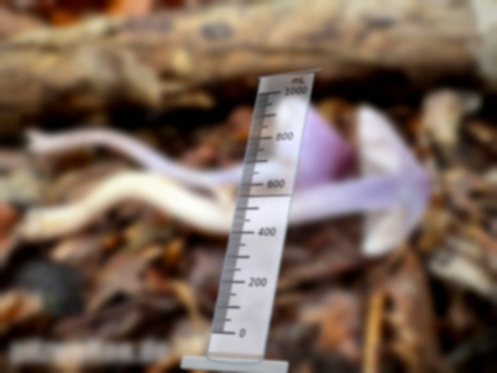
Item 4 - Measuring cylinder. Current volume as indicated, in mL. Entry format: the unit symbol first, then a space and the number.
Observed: mL 550
